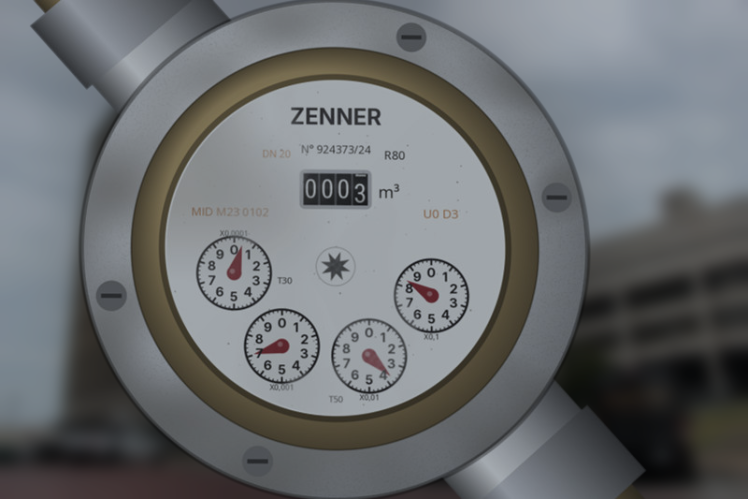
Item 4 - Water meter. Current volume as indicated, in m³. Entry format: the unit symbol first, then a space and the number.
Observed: m³ 2.8370
